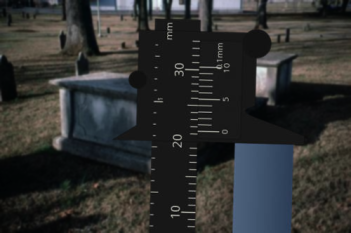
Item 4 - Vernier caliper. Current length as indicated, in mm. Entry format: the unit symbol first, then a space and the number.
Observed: mm 21.4
